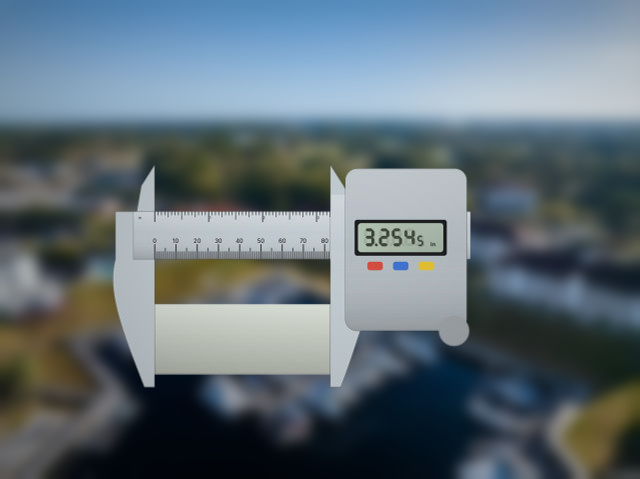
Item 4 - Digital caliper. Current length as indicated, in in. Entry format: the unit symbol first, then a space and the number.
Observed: in 3.2545
